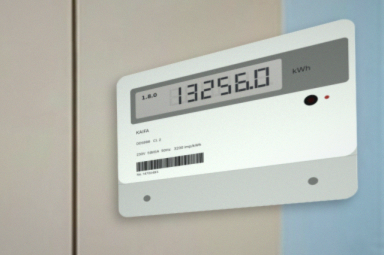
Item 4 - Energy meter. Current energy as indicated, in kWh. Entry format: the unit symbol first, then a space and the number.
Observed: kWh 13256.0
